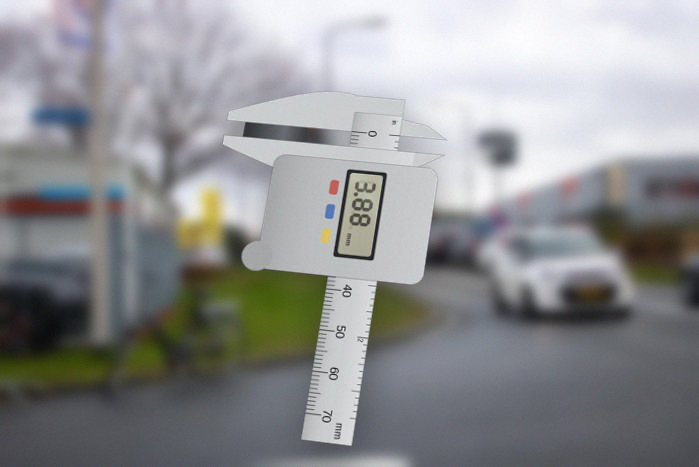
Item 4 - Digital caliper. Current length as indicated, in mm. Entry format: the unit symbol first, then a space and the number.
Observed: mm 3.88
